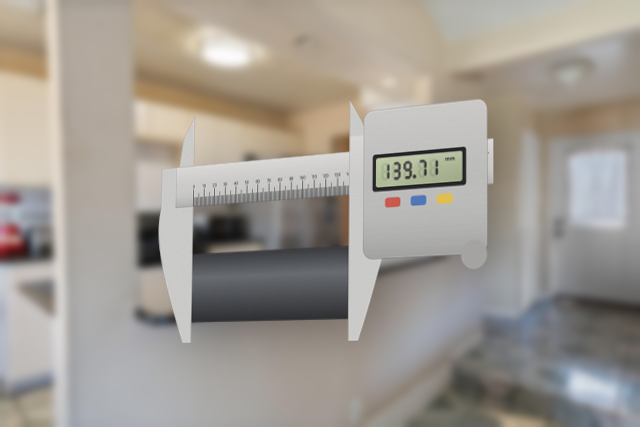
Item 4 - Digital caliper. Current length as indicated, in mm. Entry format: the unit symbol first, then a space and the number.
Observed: mm 139.71
